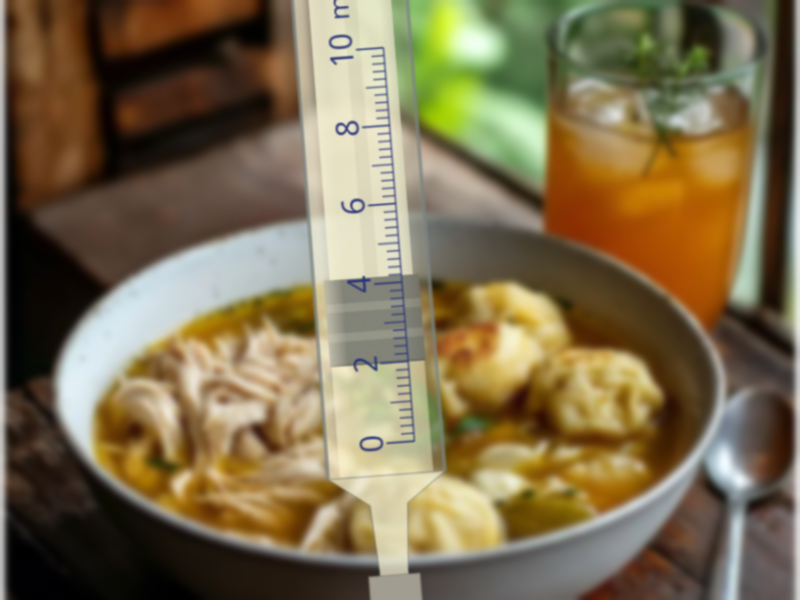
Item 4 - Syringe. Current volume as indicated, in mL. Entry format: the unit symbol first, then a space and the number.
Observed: mL 2
